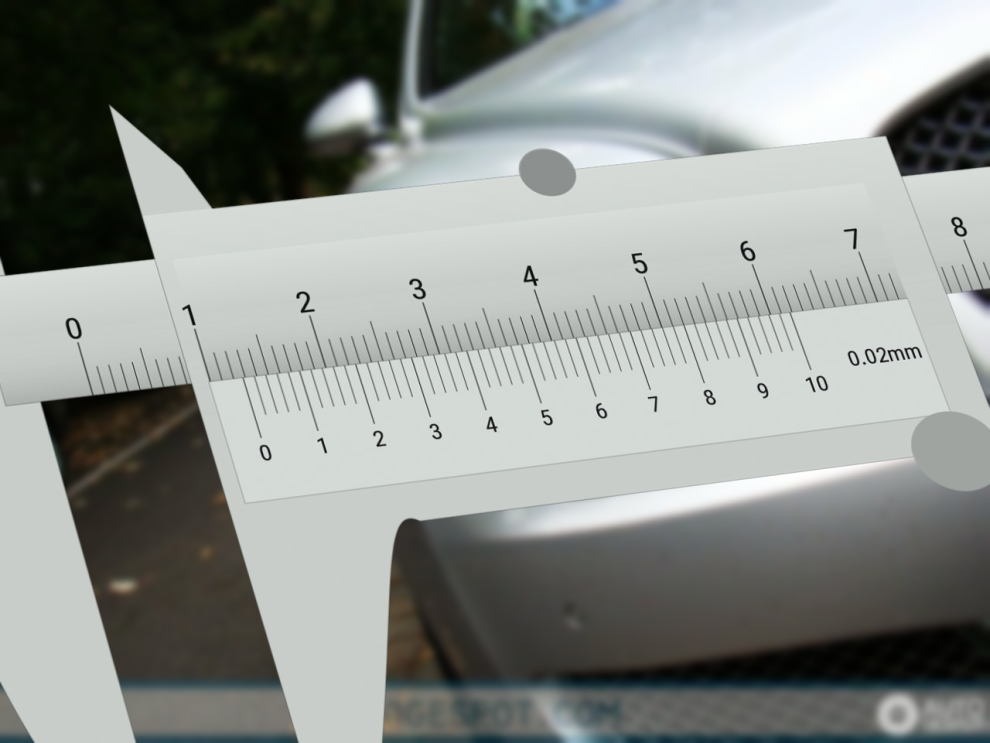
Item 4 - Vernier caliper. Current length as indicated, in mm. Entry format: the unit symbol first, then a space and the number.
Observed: mm 12.8
